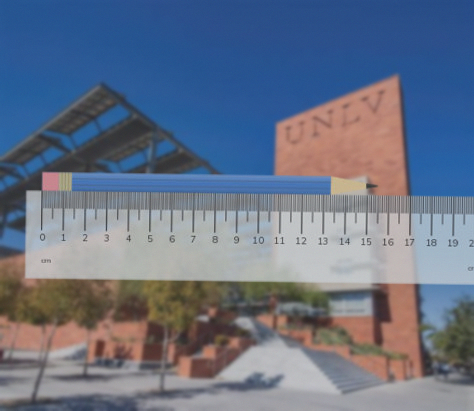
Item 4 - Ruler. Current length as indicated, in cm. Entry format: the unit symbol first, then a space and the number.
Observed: cm 15.5
